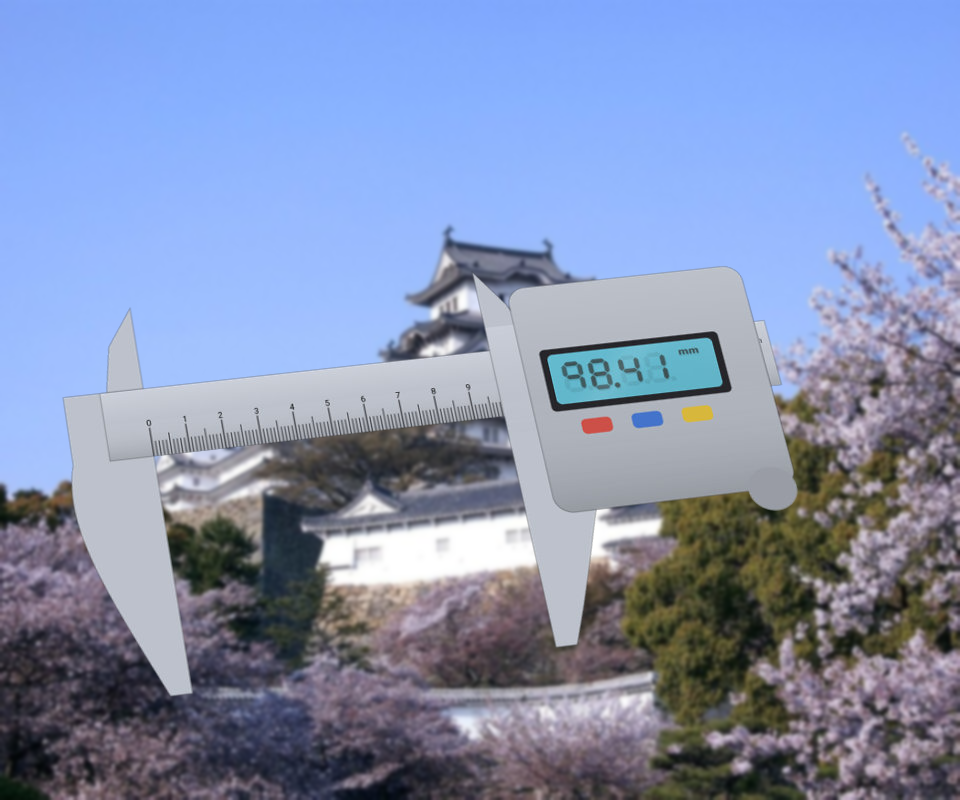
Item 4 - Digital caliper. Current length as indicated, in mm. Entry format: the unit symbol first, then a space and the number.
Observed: mm 98.41
